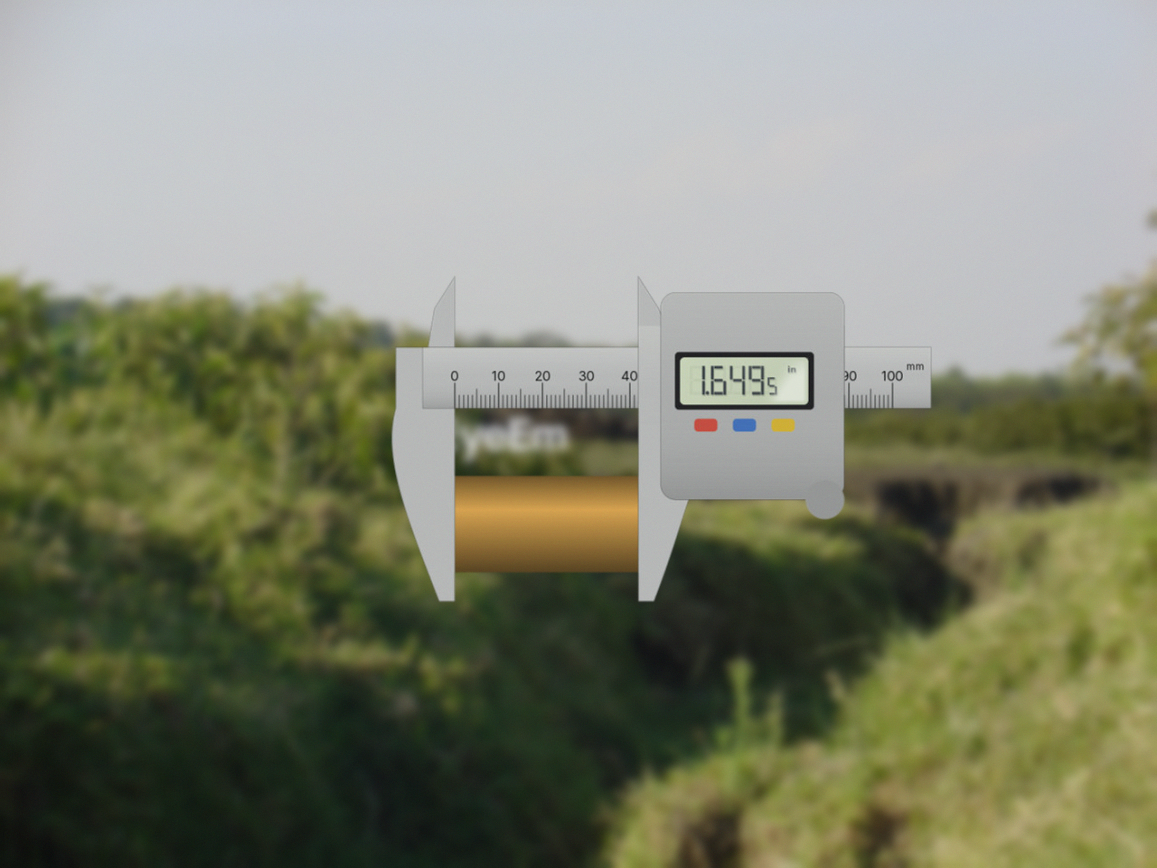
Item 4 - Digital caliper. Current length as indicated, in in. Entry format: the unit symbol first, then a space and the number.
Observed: in 1.6495
